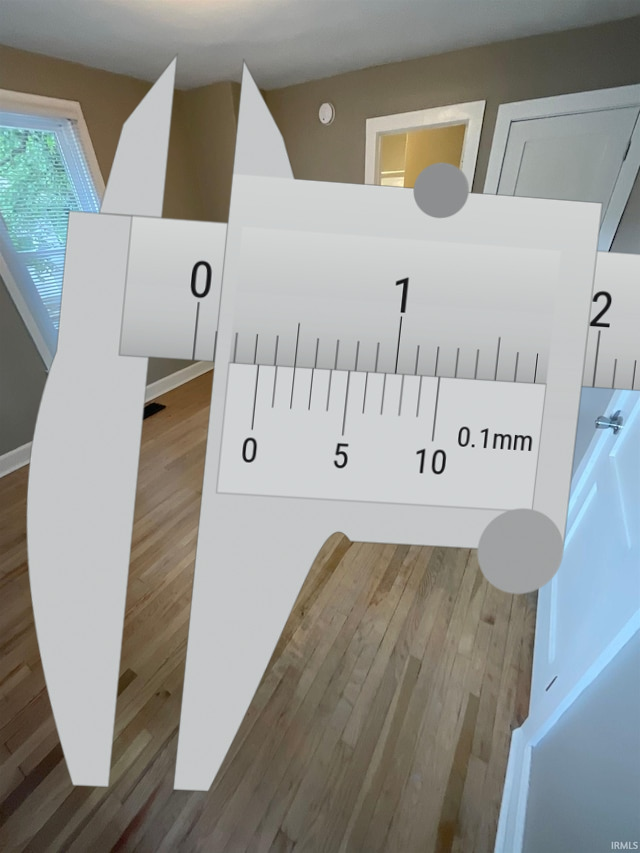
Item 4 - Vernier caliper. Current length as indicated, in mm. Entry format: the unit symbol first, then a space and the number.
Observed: mm 3.2
